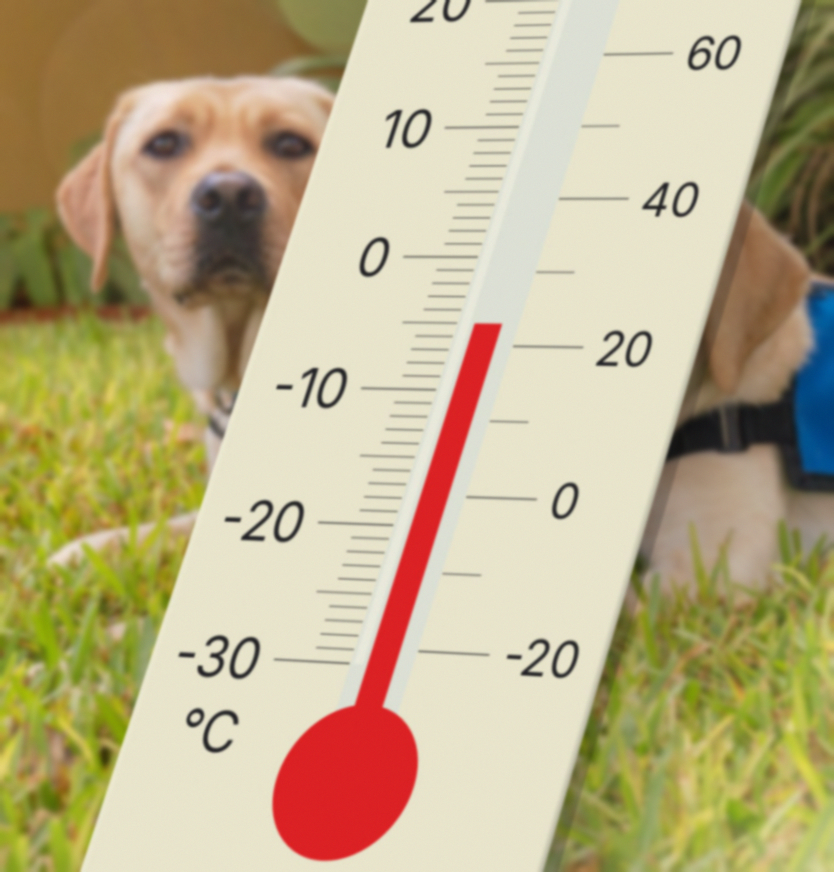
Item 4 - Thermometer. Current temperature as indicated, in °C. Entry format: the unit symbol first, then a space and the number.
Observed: °C -5
